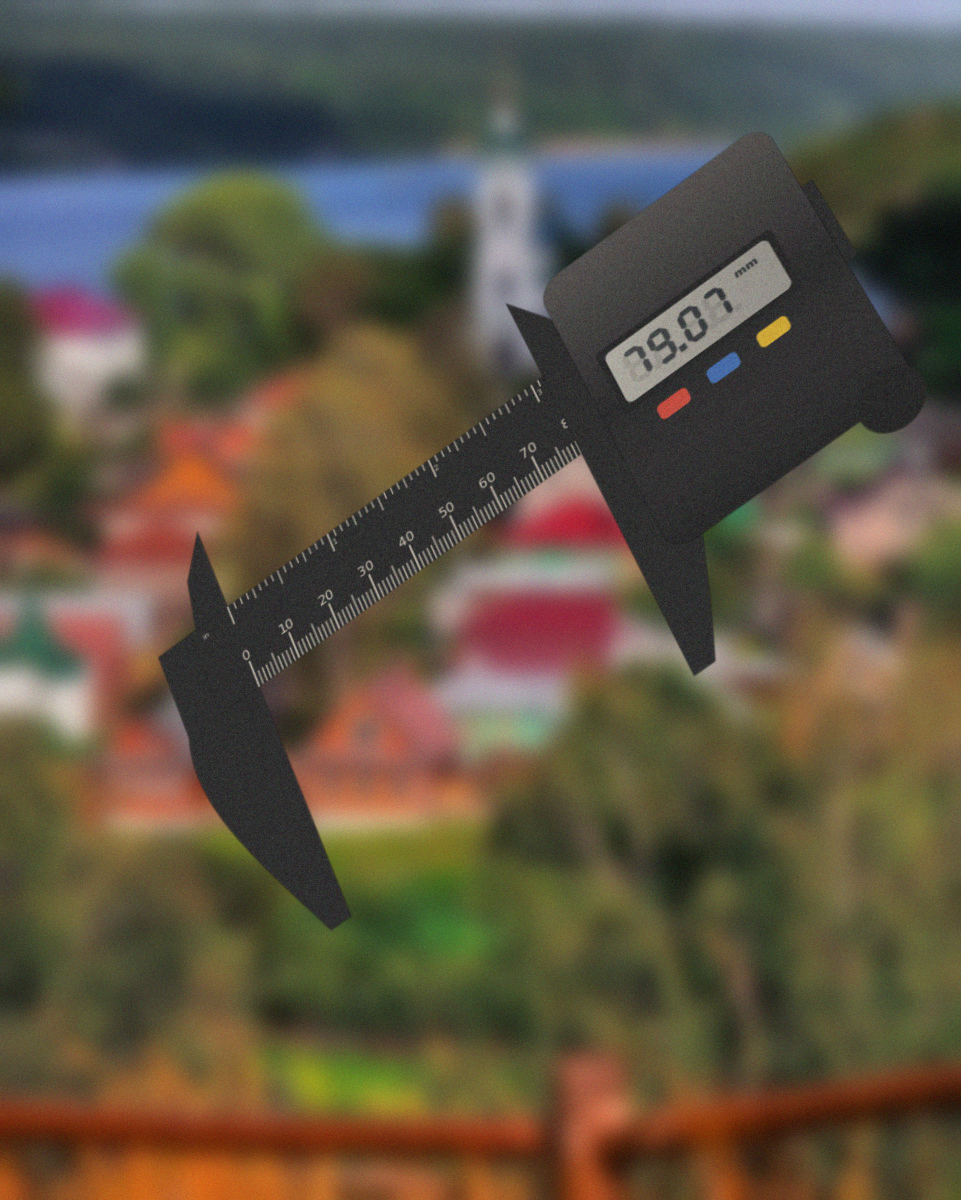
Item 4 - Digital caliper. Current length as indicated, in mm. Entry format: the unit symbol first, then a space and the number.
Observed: mm 79.07
